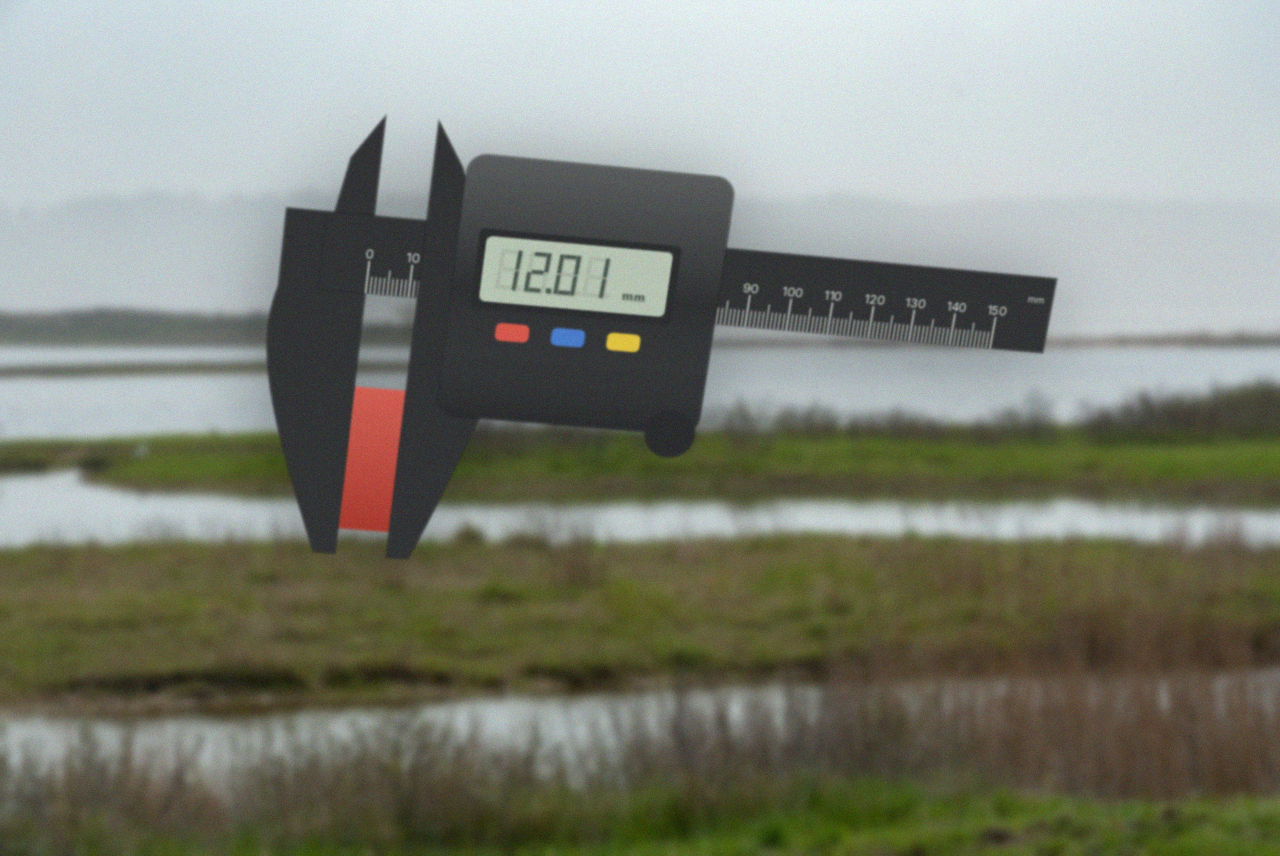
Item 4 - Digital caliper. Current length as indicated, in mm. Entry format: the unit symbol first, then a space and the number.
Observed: mm 12.01
